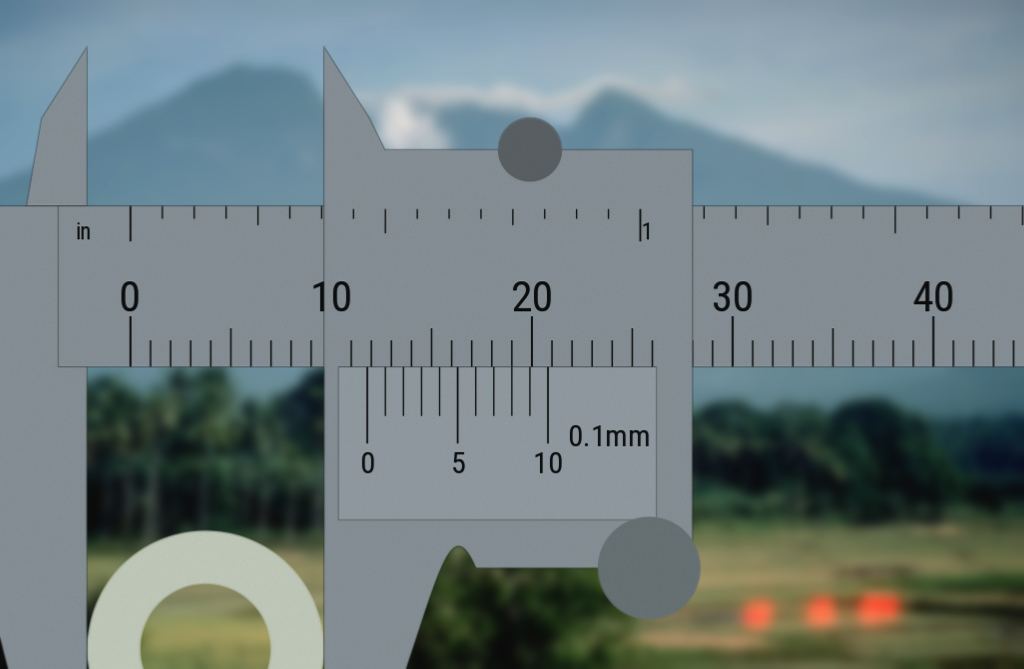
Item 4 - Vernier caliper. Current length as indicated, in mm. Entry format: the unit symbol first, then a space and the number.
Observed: mm 11.8
